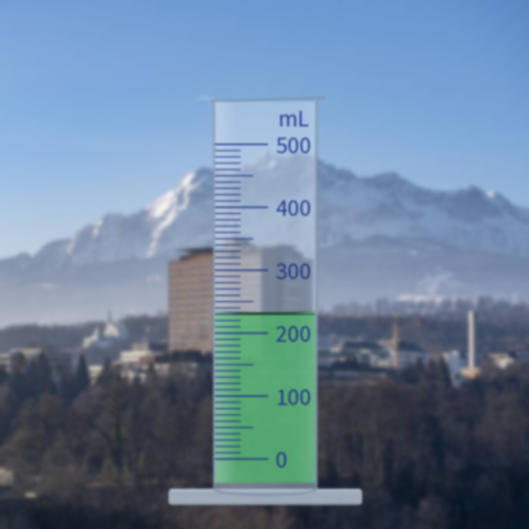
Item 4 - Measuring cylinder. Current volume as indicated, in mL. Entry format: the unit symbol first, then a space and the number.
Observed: mL 230
